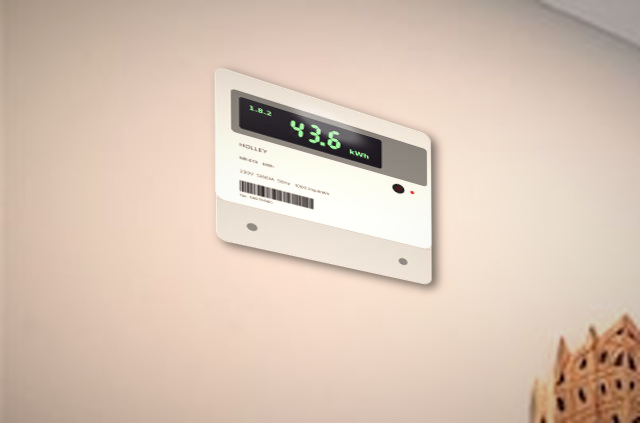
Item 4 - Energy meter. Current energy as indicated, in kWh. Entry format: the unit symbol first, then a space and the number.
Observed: kWh 43.6
